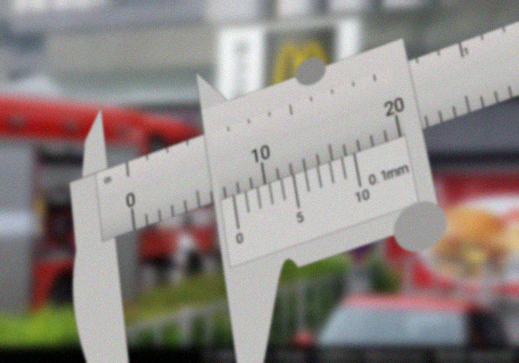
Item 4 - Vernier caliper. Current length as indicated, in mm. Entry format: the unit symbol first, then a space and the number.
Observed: mm 7.6
